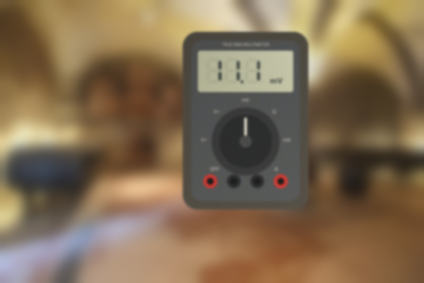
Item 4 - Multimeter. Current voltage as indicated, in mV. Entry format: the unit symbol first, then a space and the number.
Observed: mV 11.1
